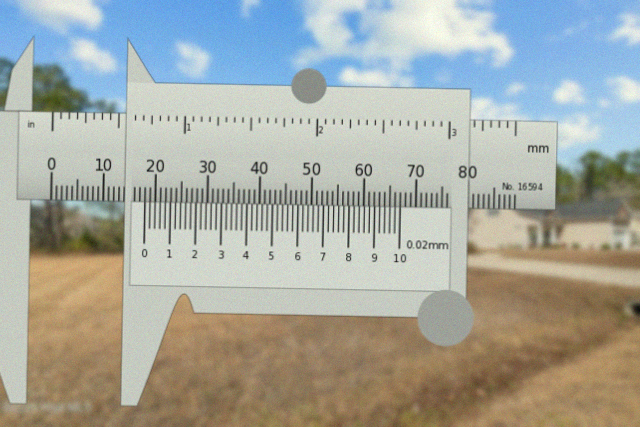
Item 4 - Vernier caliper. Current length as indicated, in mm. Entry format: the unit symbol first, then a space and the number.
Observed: mm 18.0
